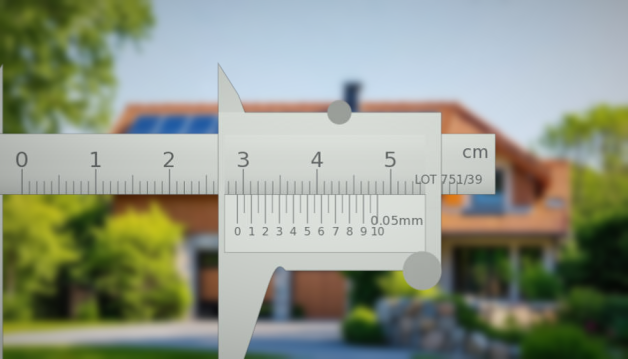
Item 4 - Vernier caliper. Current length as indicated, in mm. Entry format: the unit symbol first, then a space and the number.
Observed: mm 29.2
